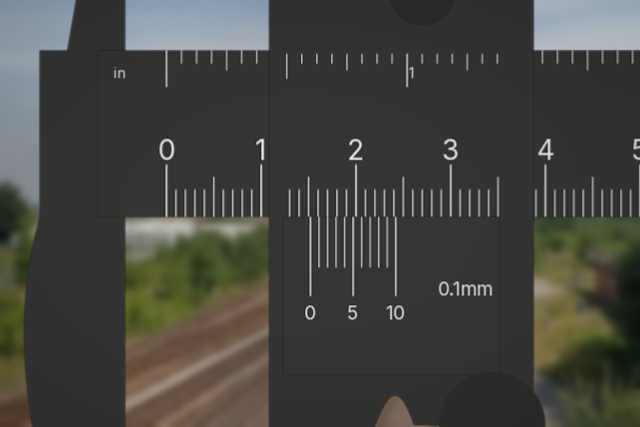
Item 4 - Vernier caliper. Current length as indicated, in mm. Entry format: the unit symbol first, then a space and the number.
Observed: mm 15.2
